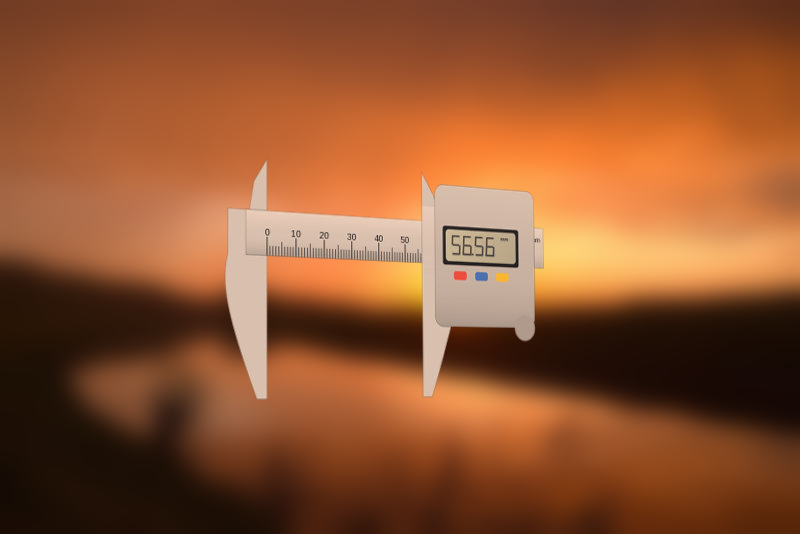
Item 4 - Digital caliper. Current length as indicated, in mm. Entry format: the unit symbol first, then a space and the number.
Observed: mm 56.56
